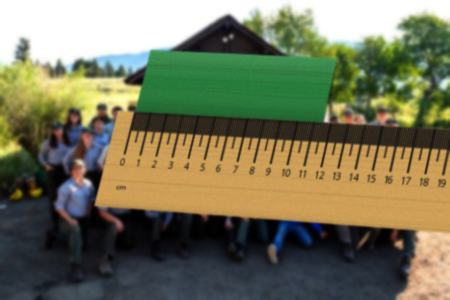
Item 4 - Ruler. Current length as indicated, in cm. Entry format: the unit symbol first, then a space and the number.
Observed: cm 11.5
